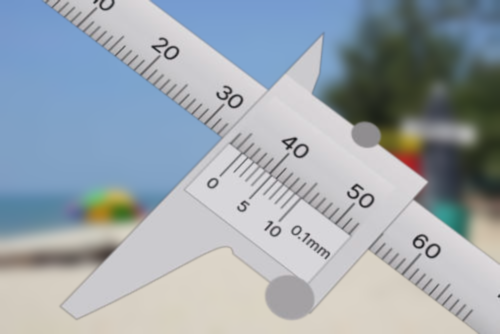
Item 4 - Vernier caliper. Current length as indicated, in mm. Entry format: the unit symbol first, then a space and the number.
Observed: mm 35.8
